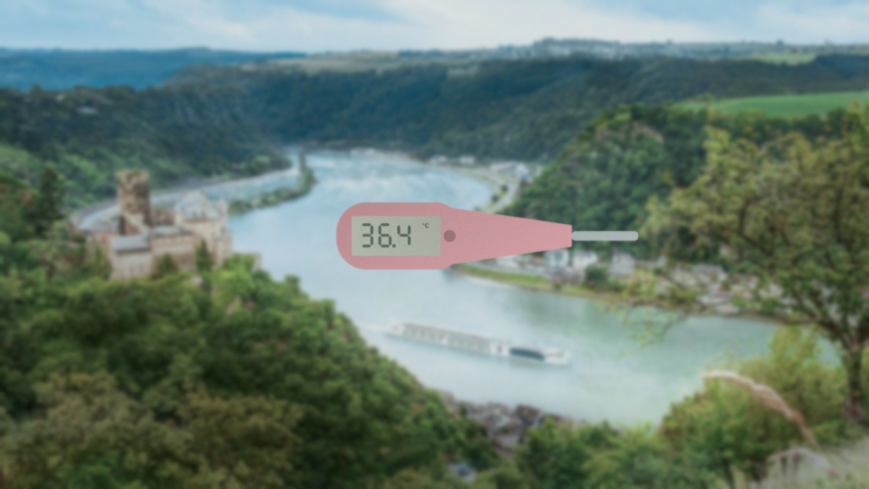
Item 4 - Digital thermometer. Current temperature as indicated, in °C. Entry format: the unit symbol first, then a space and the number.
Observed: °C 36.4
